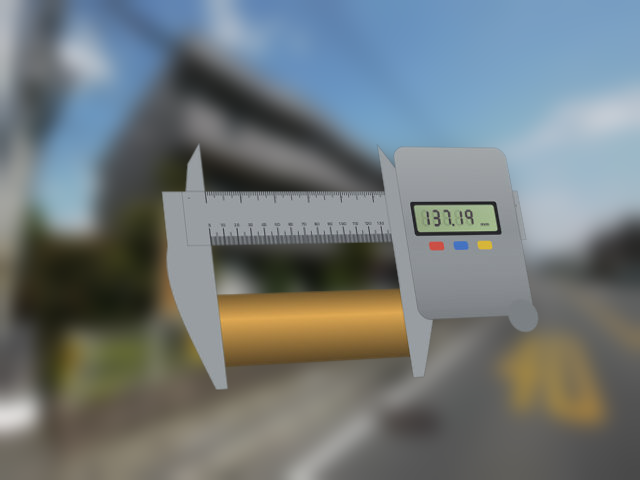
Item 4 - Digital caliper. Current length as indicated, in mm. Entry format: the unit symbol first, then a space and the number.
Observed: mm 137.19
